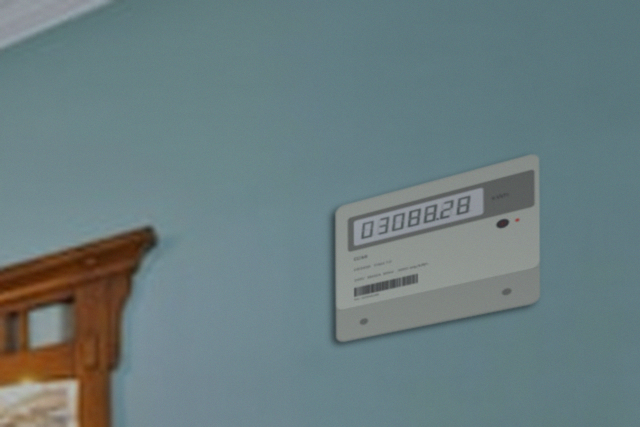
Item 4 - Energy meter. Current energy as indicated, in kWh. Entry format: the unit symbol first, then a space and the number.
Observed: kWh 3088.28
